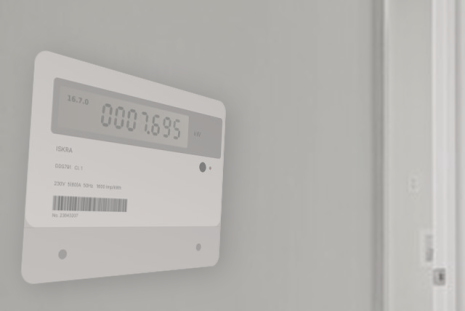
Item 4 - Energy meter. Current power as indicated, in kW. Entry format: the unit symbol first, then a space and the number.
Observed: kW 7.695
